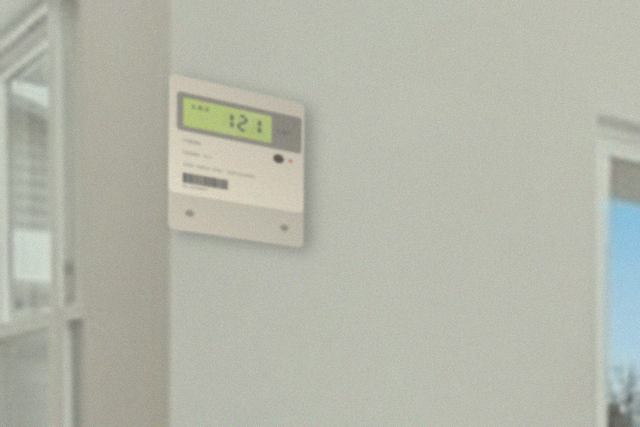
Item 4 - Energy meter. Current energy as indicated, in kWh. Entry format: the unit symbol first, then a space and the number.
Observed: kWh 121
